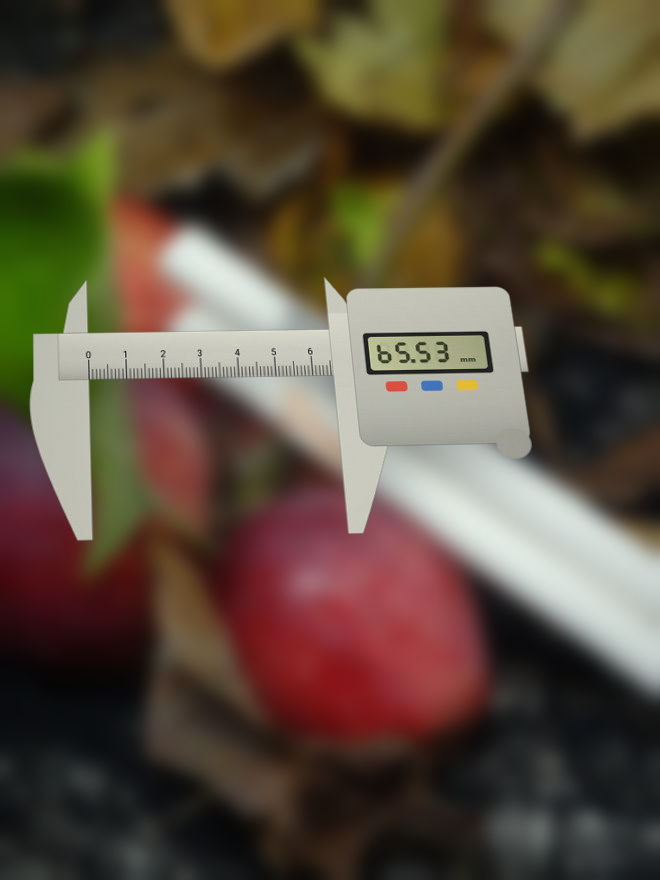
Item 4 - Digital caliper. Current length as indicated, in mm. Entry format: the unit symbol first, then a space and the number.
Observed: mm 65.53
